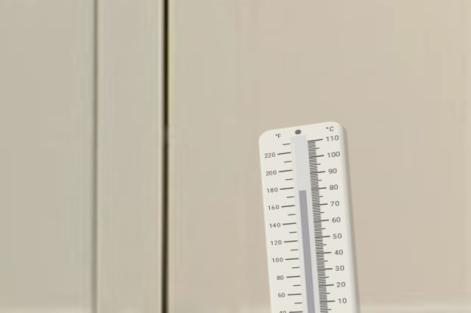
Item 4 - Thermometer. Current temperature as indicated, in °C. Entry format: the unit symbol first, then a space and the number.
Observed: °C 80
